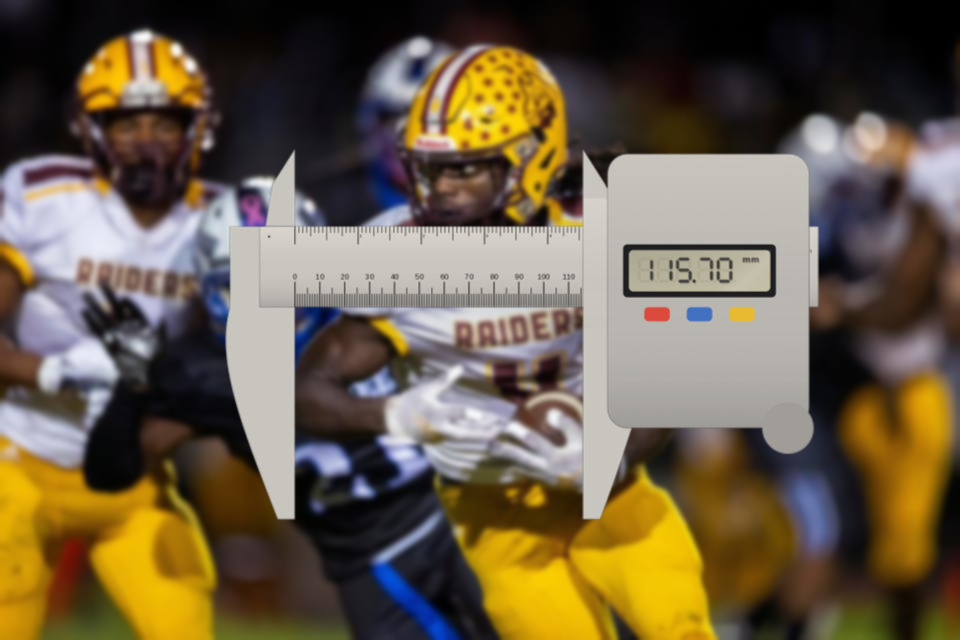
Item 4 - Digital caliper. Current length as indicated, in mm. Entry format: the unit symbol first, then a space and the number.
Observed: mm 115.70
